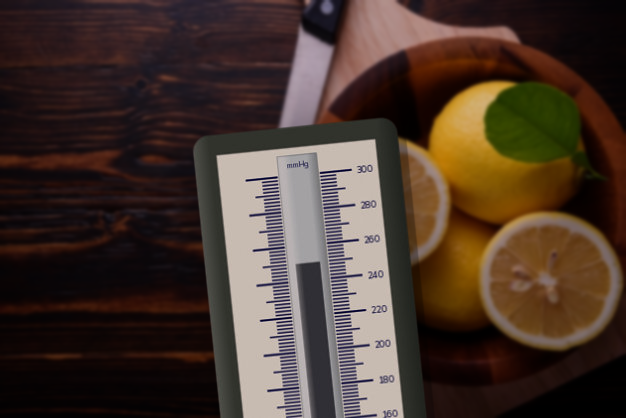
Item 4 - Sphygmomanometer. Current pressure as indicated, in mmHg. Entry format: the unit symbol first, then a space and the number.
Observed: mmHg 250
